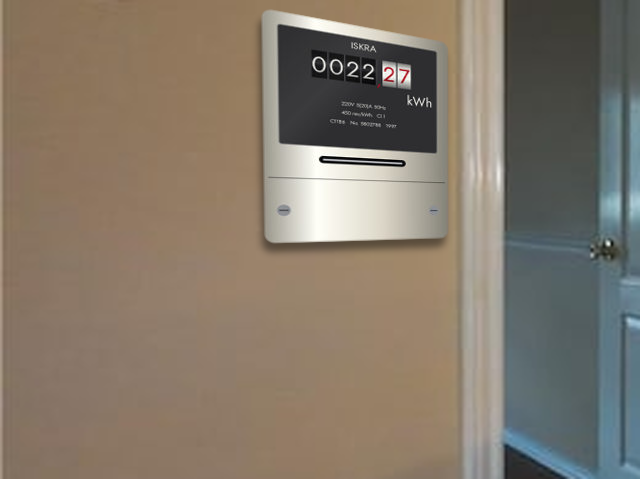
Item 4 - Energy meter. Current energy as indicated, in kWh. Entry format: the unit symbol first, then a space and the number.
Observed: kWh 22.27
